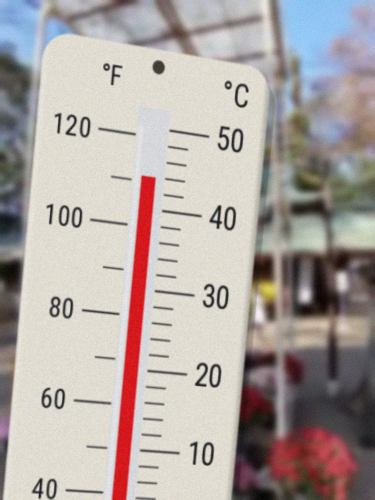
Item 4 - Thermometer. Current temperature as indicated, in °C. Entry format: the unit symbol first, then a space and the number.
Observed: °C 44
